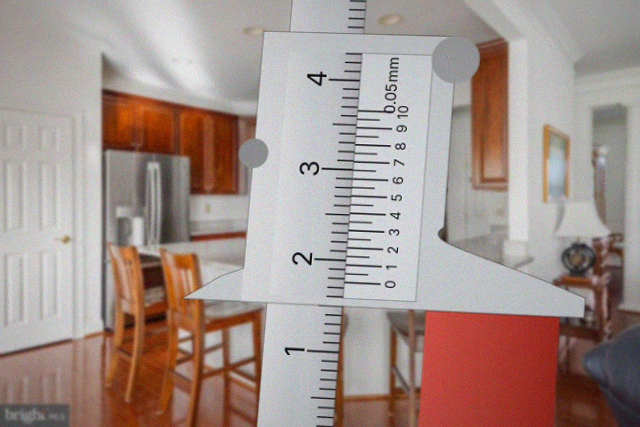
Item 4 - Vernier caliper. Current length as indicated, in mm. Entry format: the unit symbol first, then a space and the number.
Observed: mm 17.6
